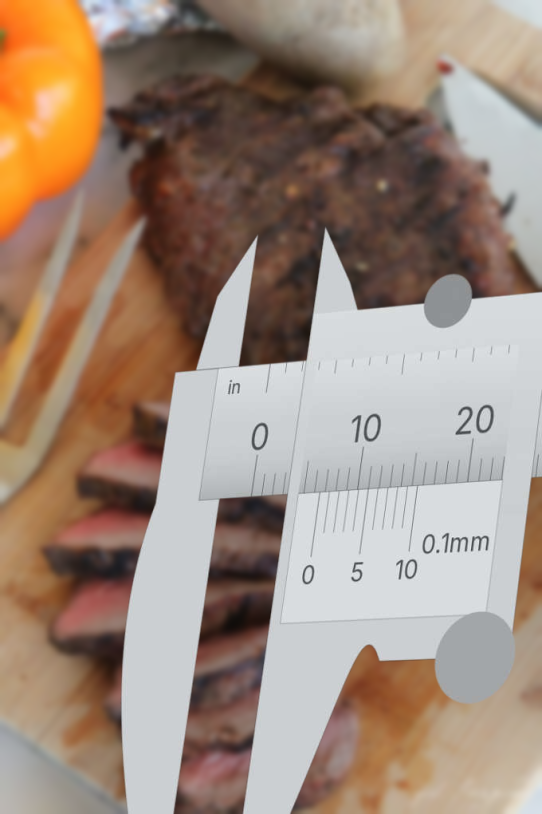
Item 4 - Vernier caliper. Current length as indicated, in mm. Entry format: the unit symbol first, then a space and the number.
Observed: mm 6.5
